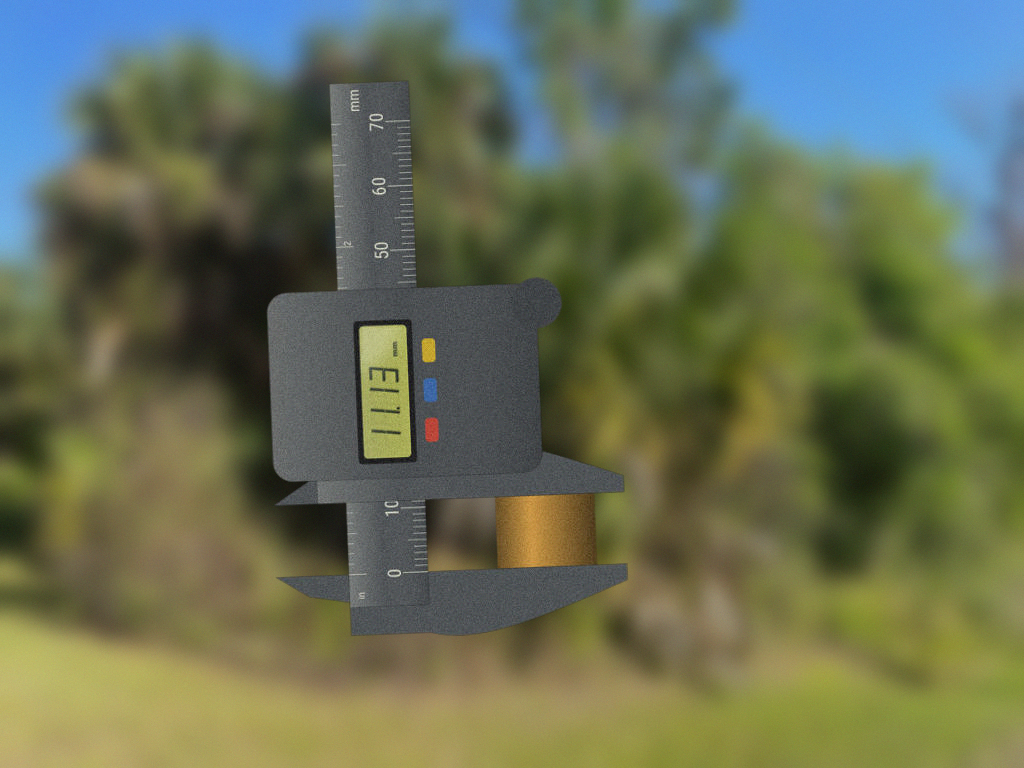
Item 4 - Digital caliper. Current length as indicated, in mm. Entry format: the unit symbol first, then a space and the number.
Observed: mm 11.13
